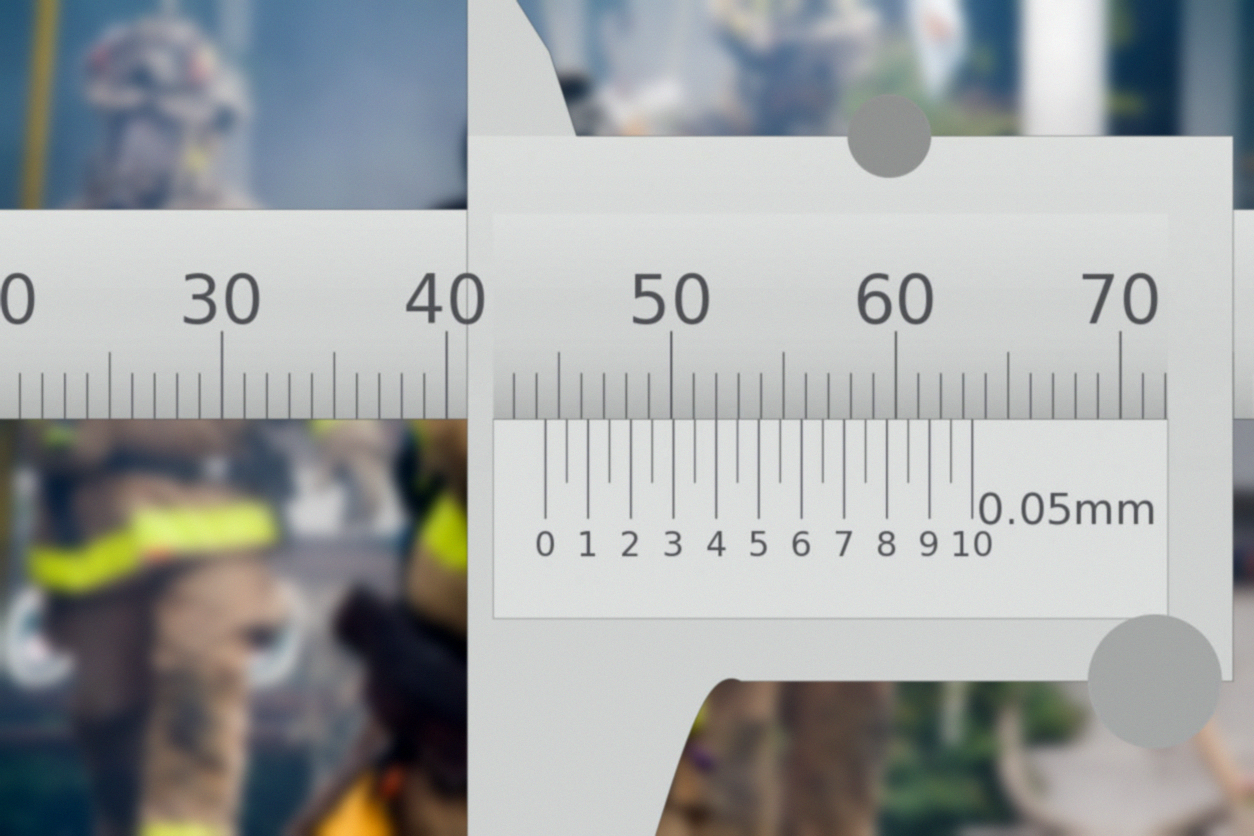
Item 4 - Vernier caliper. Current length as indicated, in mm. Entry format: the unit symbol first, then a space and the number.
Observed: mm 44.4
